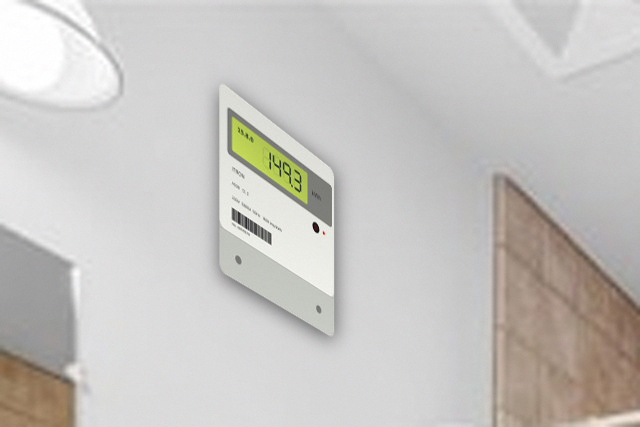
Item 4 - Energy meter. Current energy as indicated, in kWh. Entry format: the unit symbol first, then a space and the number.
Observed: kWh 149.3
